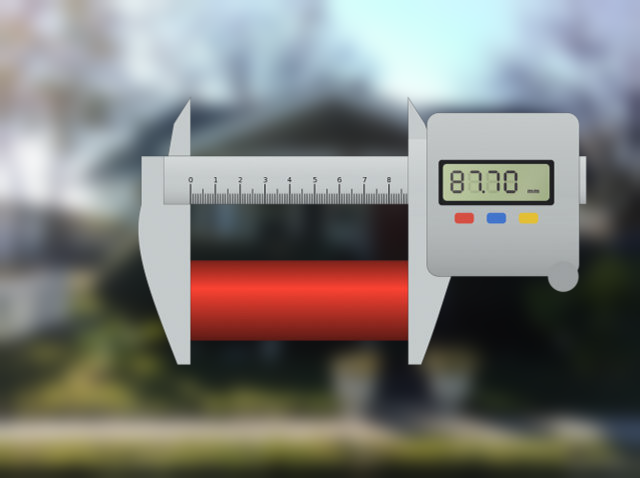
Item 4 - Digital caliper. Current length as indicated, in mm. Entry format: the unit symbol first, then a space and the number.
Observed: mm 87.70
